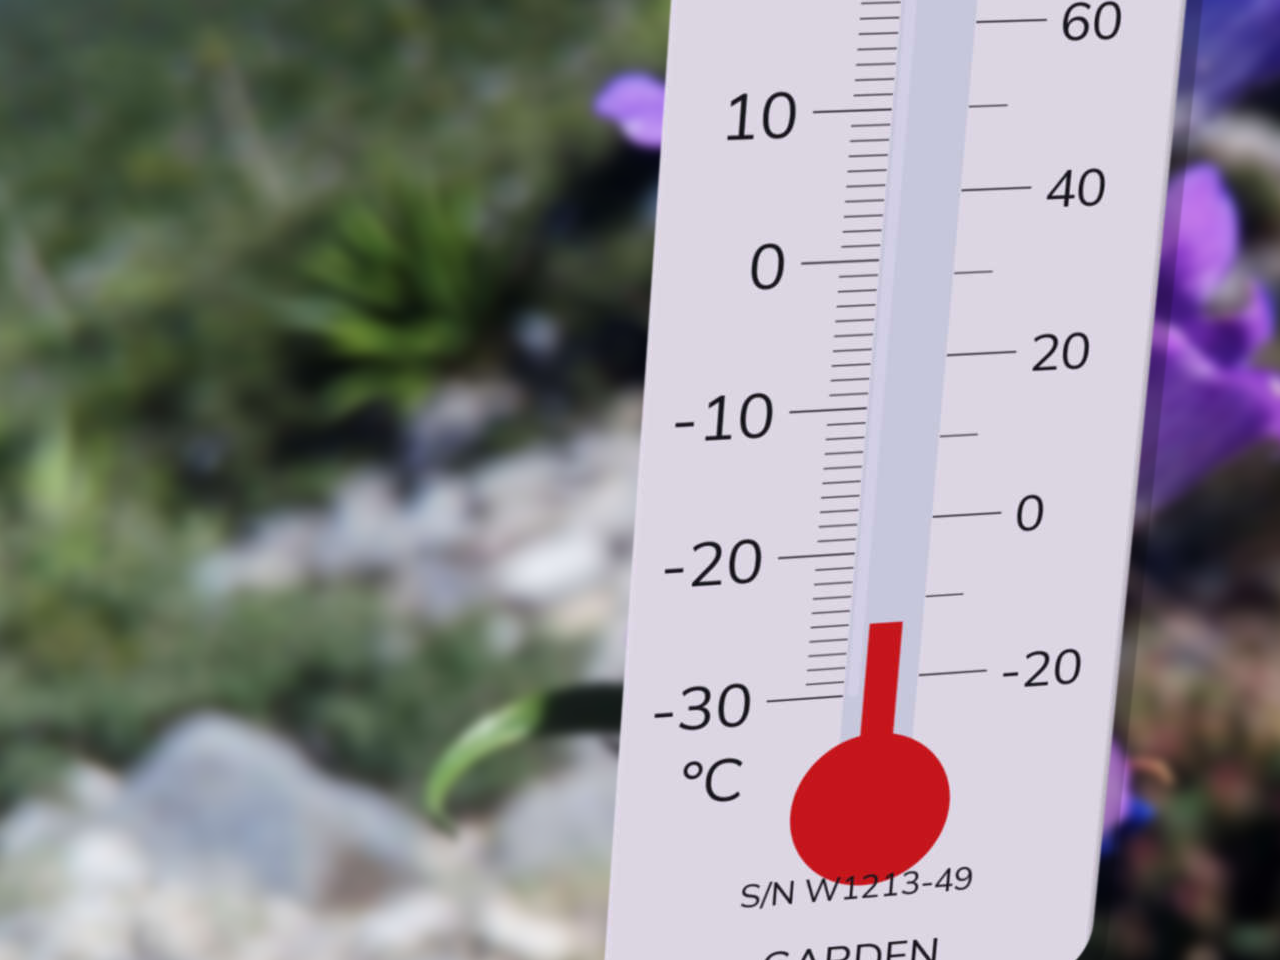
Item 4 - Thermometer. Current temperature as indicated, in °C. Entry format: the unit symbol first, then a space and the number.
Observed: °C -25
